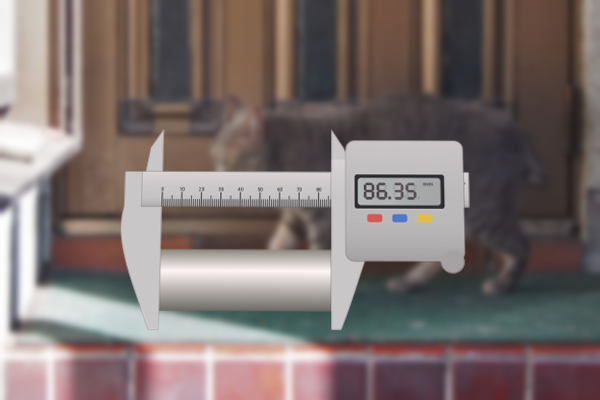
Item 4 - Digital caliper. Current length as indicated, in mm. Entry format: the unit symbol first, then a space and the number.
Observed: mm 86.35
